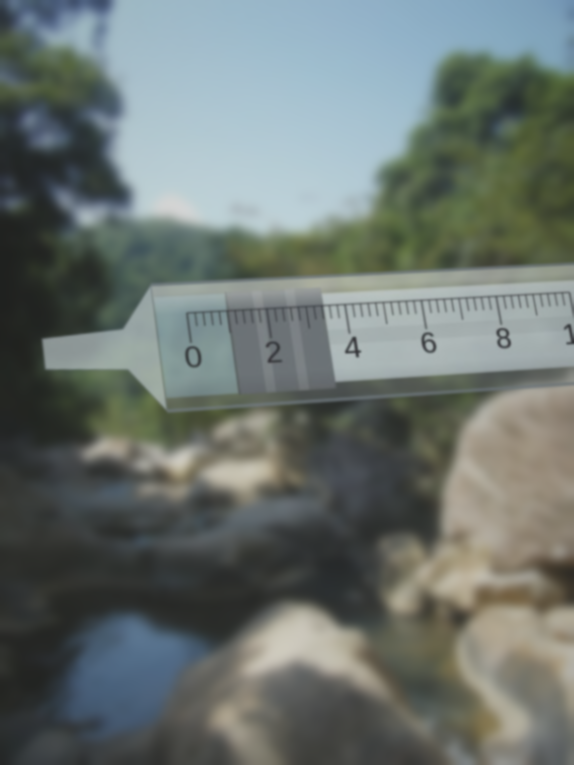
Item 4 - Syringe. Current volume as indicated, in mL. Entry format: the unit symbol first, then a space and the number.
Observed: mL 1
